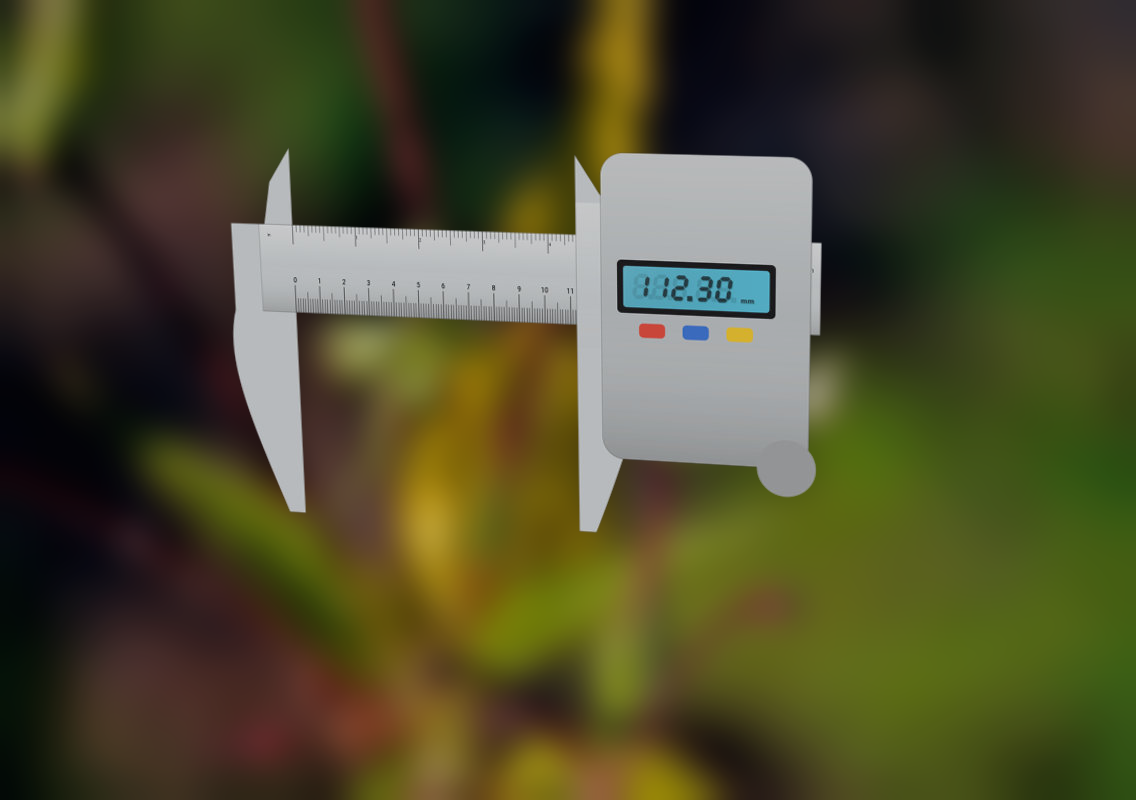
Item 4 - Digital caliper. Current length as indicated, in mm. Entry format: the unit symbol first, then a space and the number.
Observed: mm 112.30
